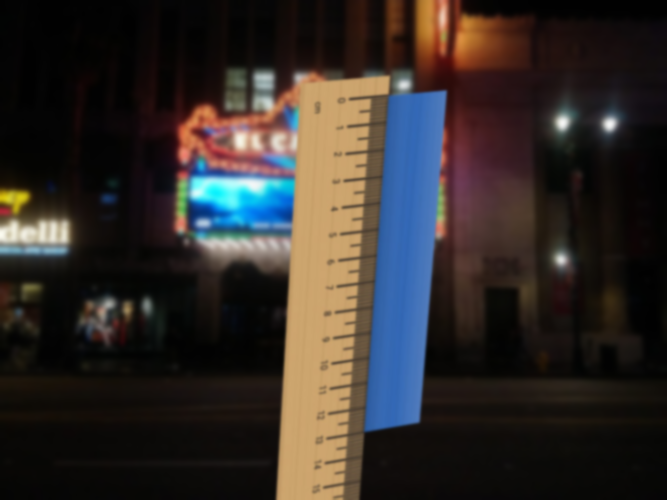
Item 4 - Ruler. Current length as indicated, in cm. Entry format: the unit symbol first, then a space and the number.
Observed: cm 13
